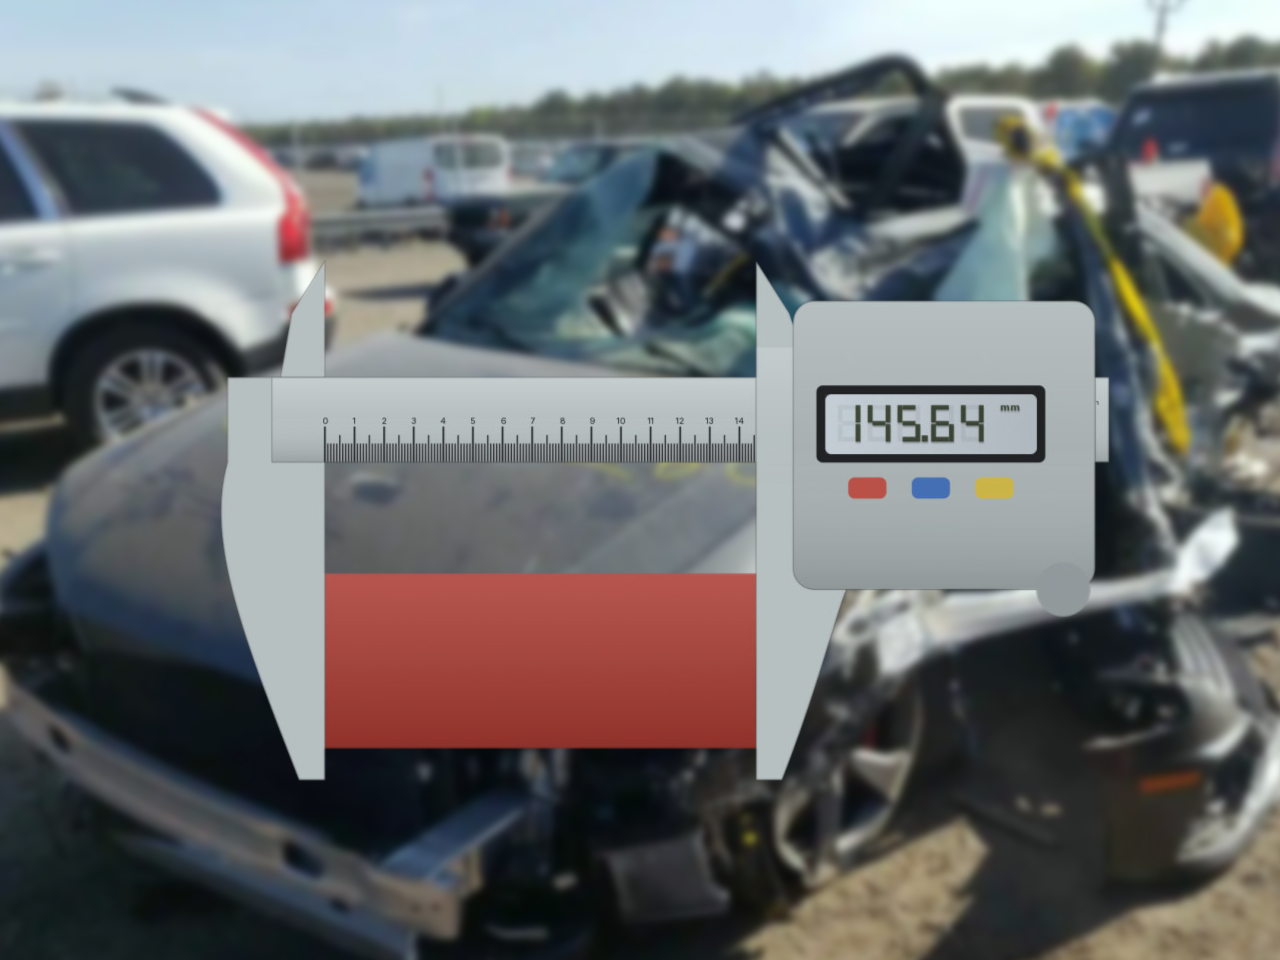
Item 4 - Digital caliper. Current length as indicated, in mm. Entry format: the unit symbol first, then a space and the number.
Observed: mm 145.64
